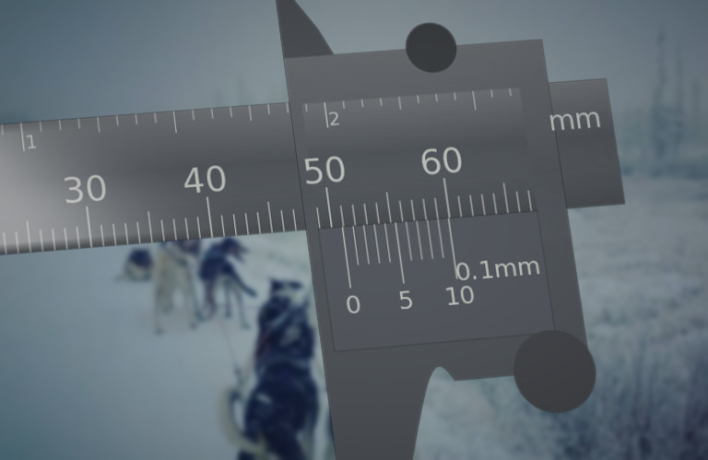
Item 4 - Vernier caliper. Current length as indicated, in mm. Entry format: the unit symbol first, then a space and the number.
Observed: mm 50.9
